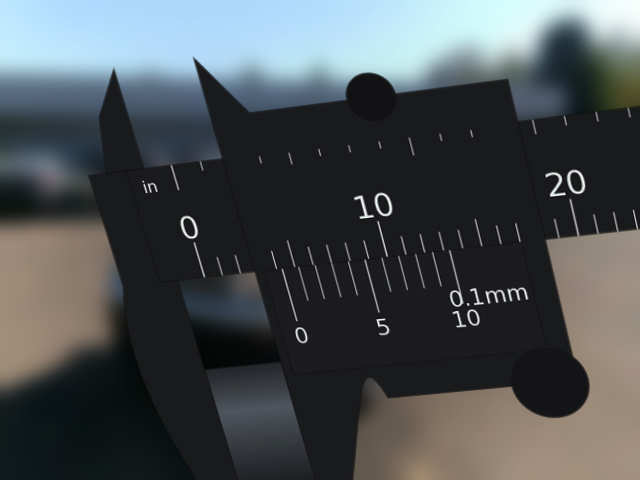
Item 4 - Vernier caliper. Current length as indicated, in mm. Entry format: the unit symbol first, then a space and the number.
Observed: mm 4.3
